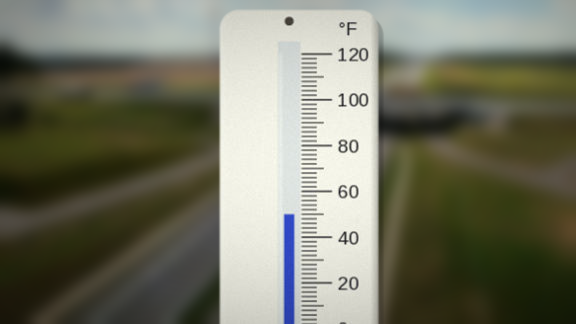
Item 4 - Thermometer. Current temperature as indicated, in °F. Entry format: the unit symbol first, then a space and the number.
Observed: °F 50
